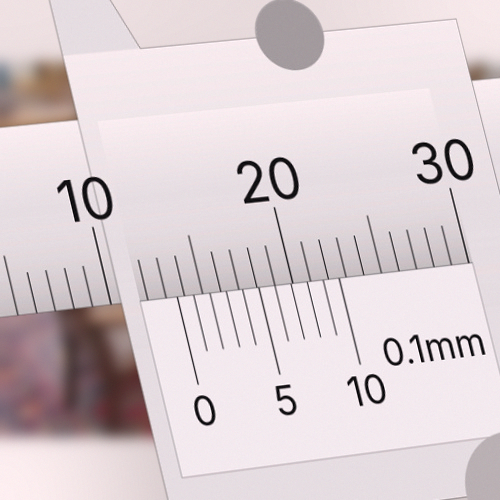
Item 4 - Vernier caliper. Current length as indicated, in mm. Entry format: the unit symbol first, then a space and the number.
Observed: mm 13.6
